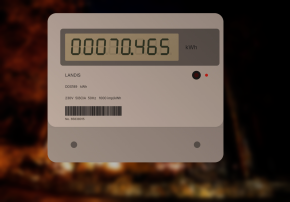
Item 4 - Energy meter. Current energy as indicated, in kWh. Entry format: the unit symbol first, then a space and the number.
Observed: kWh 70.465
